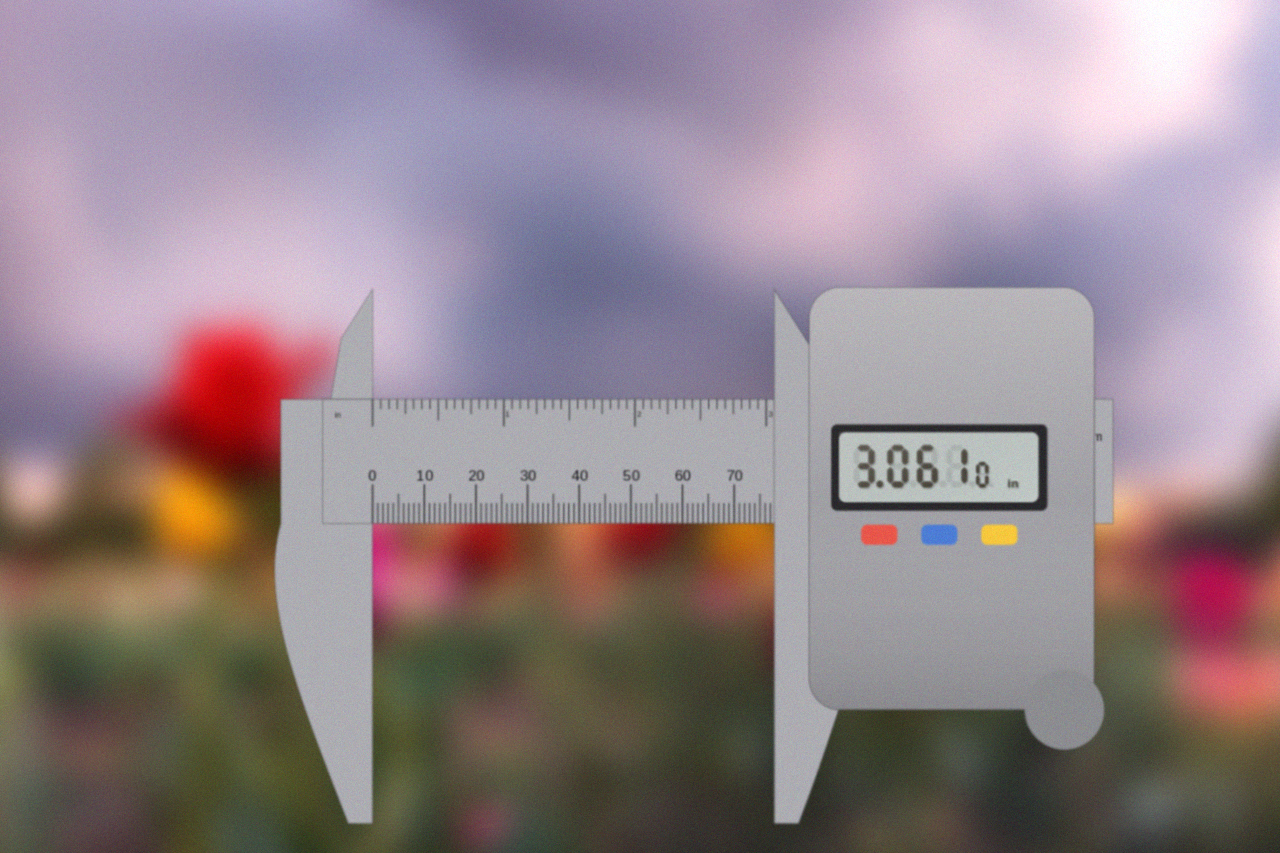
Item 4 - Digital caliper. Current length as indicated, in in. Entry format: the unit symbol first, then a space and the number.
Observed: in 3.0610
